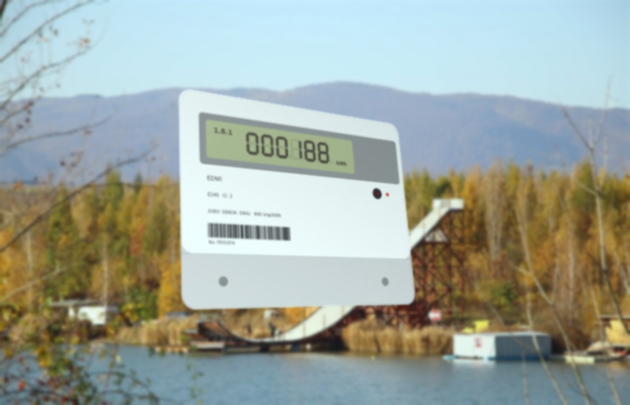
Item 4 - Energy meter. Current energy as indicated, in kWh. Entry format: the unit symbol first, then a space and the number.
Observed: kWh 188
